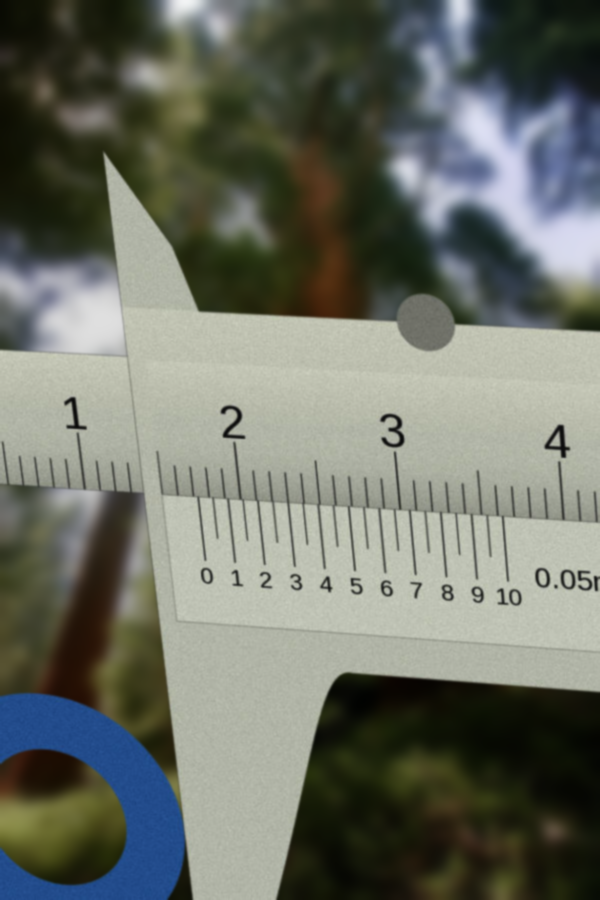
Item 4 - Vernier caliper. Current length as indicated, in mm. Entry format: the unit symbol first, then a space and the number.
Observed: mm 17.3
